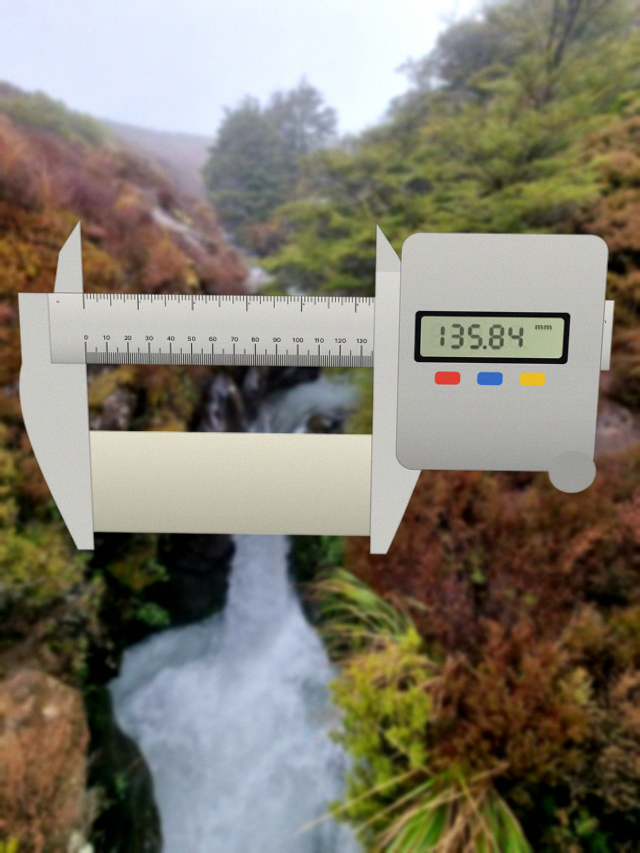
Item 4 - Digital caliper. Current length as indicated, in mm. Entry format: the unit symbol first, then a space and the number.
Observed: mm 135.84
